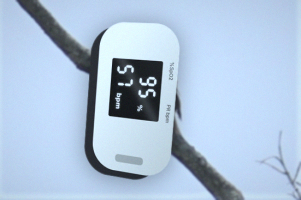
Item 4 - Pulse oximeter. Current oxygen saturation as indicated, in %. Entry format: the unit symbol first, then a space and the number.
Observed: % 95
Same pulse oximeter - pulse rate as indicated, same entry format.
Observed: bpm 57
